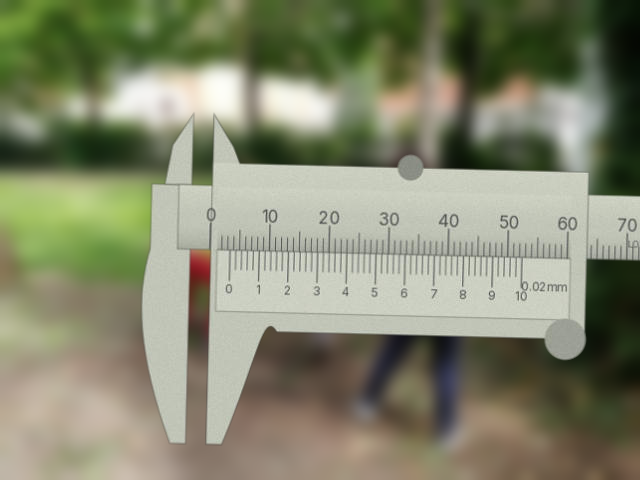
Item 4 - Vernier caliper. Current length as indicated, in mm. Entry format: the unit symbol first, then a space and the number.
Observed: mm 3.4
